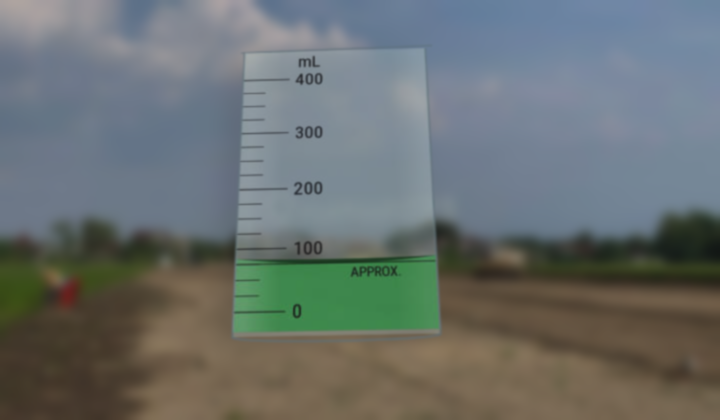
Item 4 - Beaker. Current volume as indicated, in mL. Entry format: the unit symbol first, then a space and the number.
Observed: mL 75
